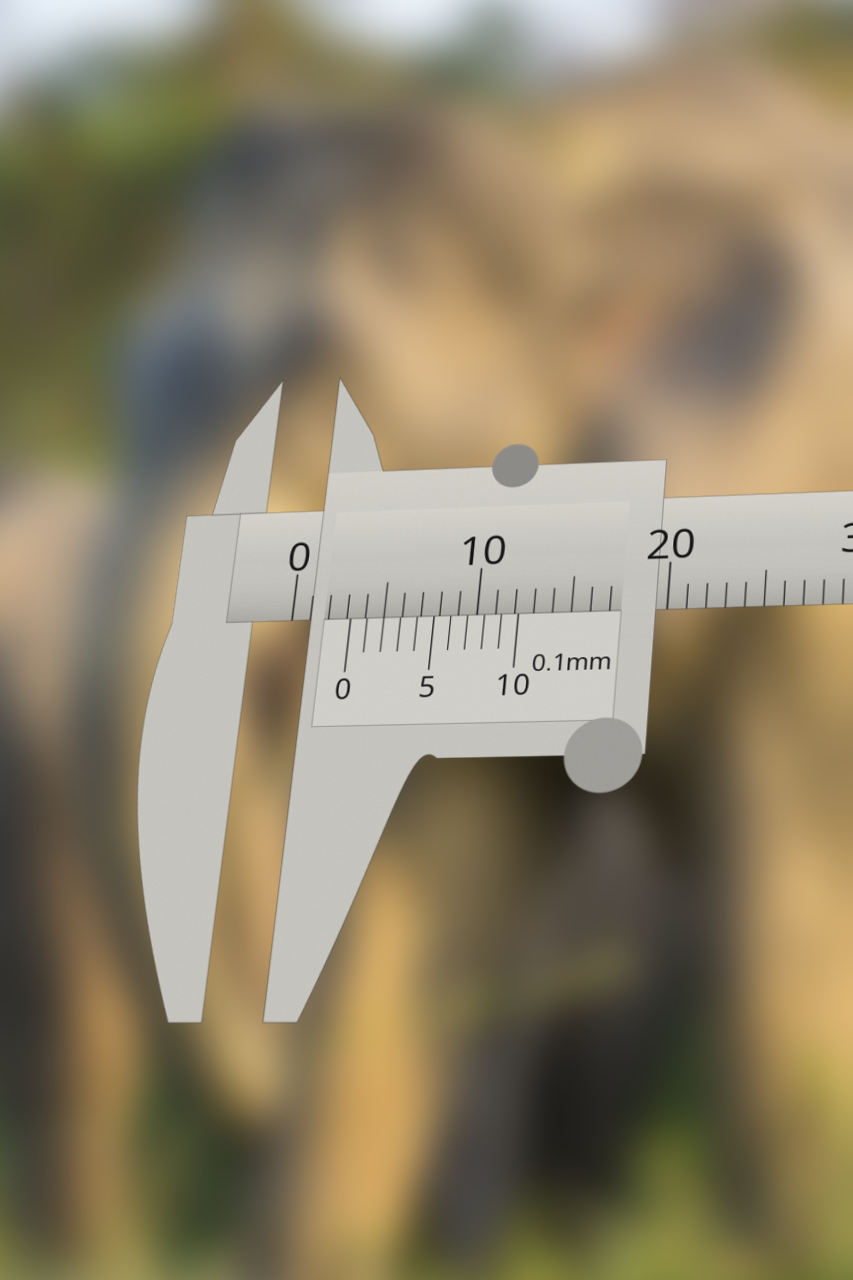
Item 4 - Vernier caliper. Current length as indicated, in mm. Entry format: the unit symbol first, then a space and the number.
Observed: mm 3.2
